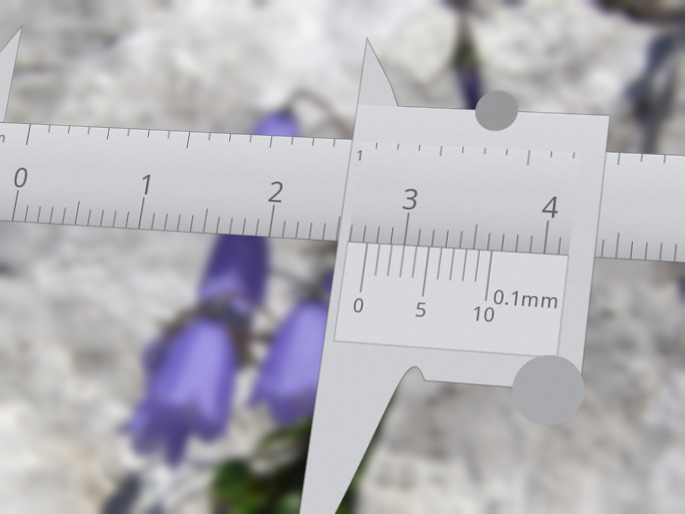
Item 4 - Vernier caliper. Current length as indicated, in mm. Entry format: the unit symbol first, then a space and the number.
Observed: mm 27.3
